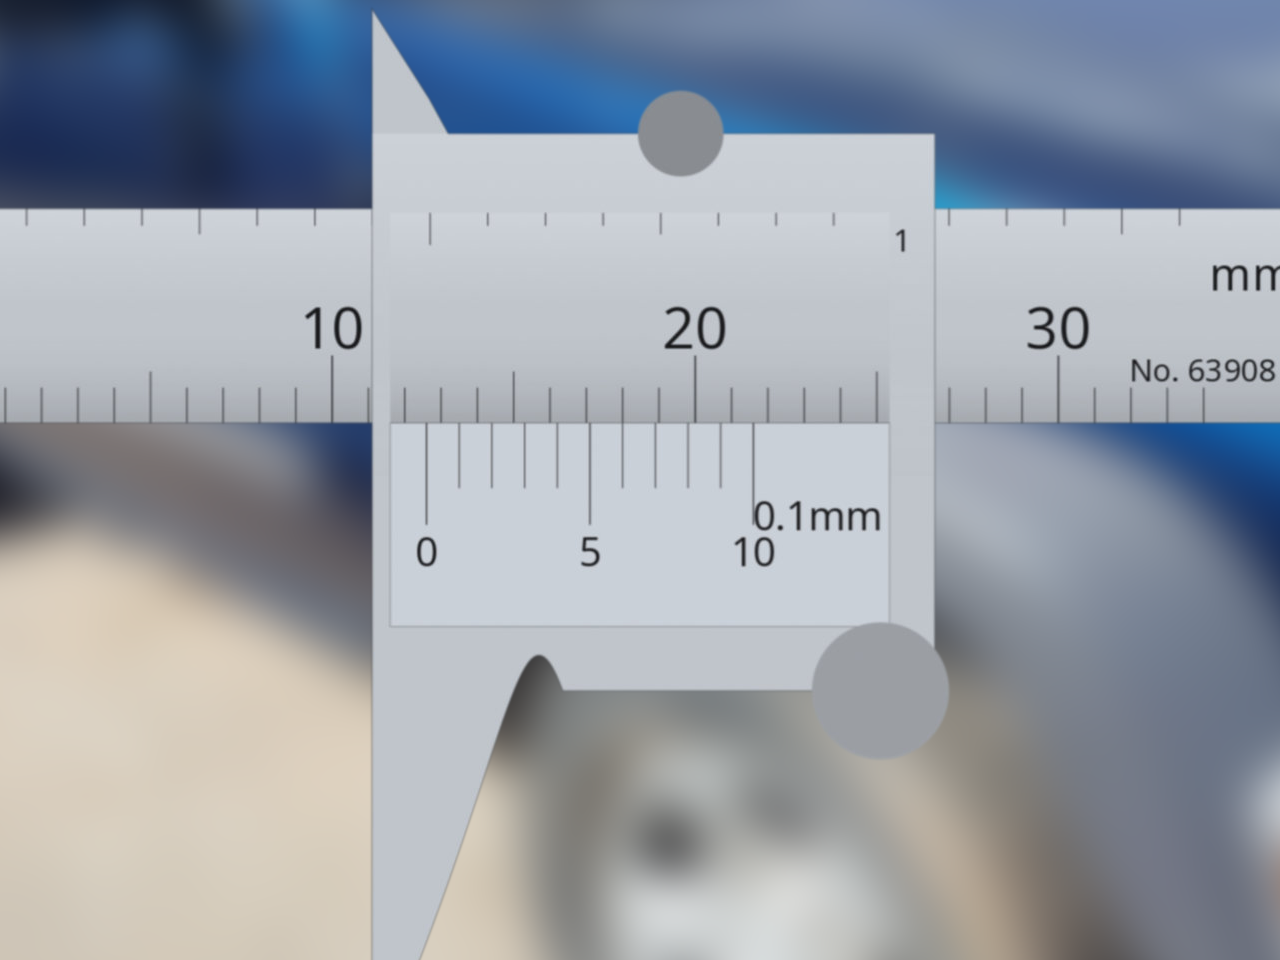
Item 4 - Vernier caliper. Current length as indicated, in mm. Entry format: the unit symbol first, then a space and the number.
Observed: mm 12.6
